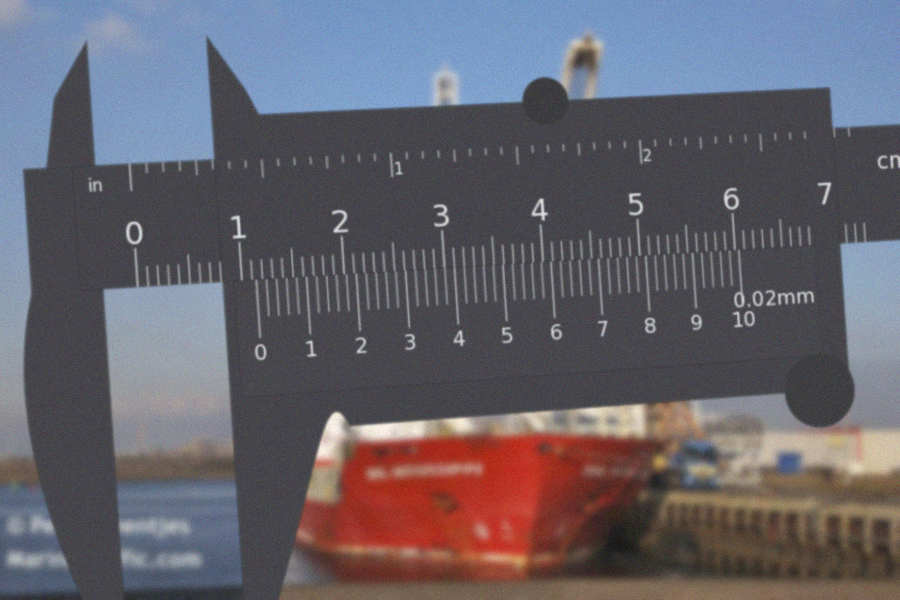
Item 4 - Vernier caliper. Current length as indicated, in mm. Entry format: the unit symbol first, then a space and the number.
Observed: mm 11.4
